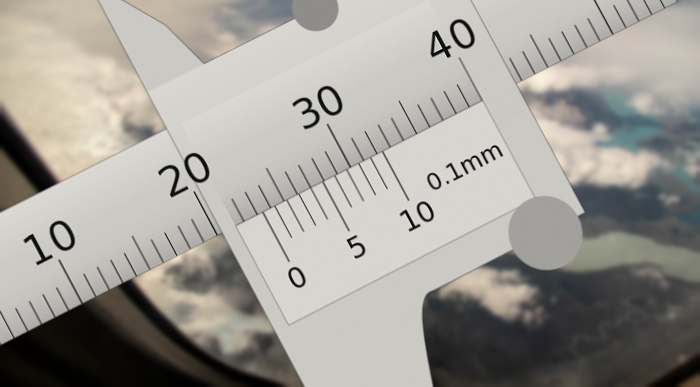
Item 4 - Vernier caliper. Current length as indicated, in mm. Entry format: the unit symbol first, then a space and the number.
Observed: mm 23.4
